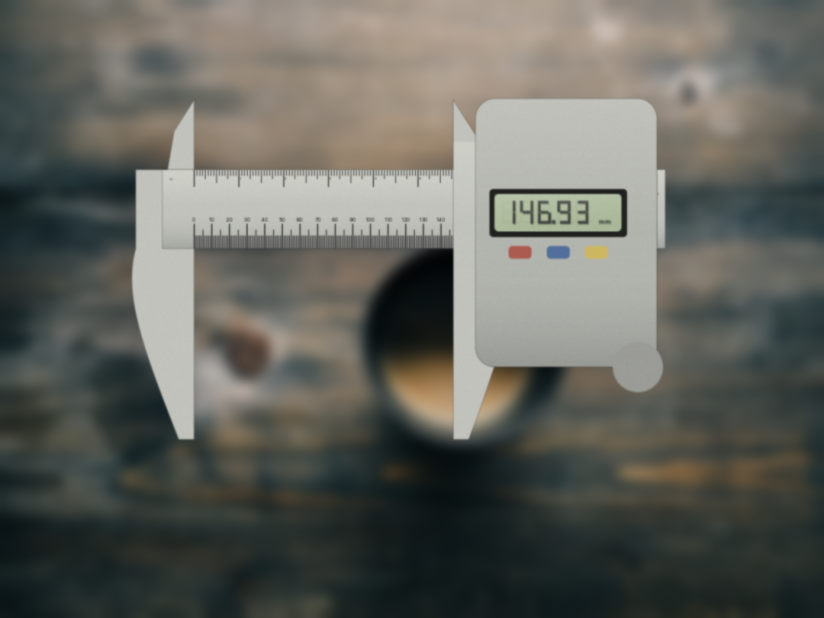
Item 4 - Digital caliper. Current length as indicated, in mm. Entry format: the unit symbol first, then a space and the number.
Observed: mm 146.93
